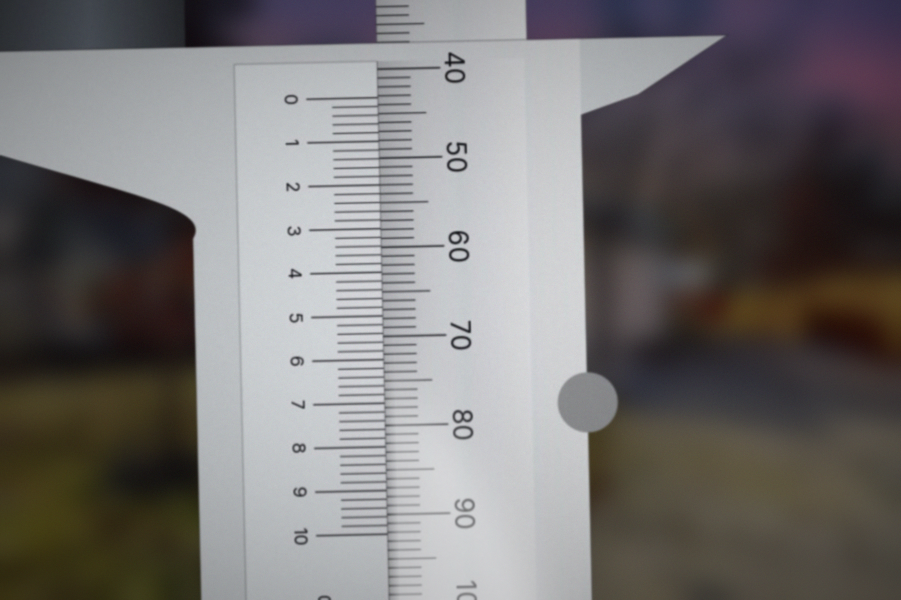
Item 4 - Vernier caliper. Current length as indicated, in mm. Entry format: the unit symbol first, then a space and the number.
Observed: mm 43.2
